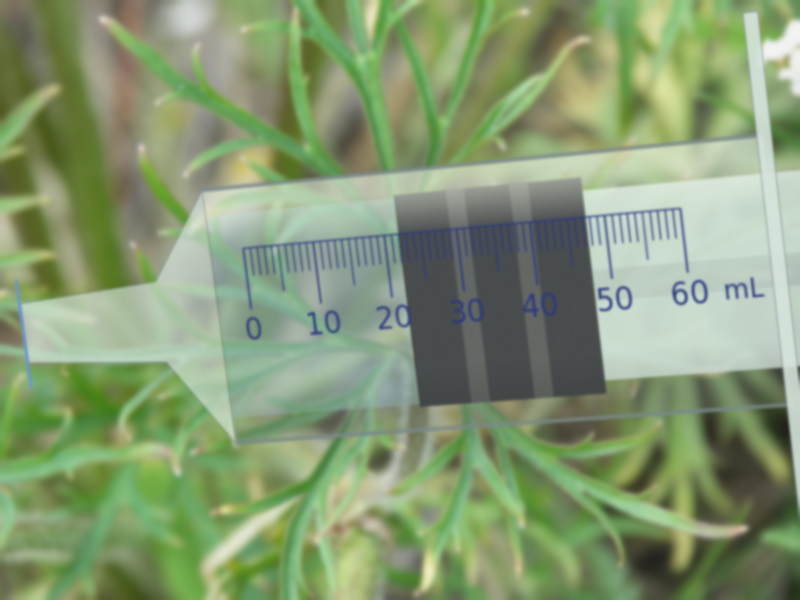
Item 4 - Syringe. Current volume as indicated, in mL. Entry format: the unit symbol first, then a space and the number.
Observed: mL 22
